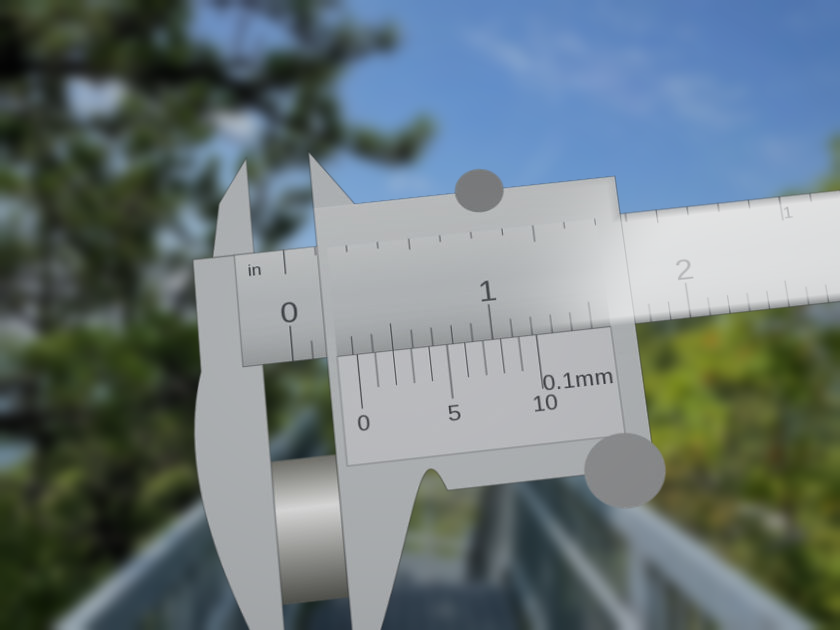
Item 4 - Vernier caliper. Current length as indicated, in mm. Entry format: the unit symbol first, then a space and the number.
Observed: mm 3.2
